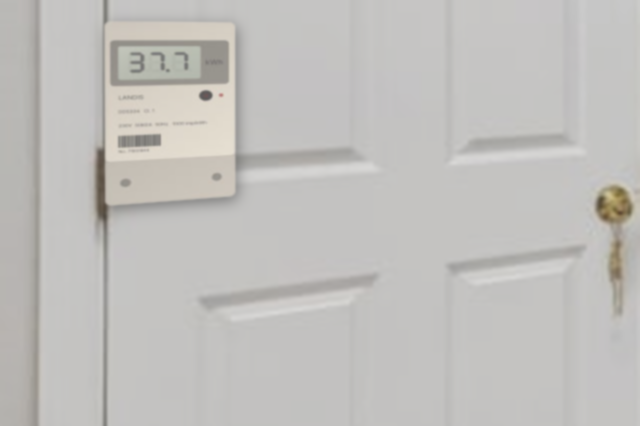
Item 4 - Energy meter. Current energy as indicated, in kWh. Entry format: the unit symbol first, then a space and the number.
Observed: kWh 37.7
